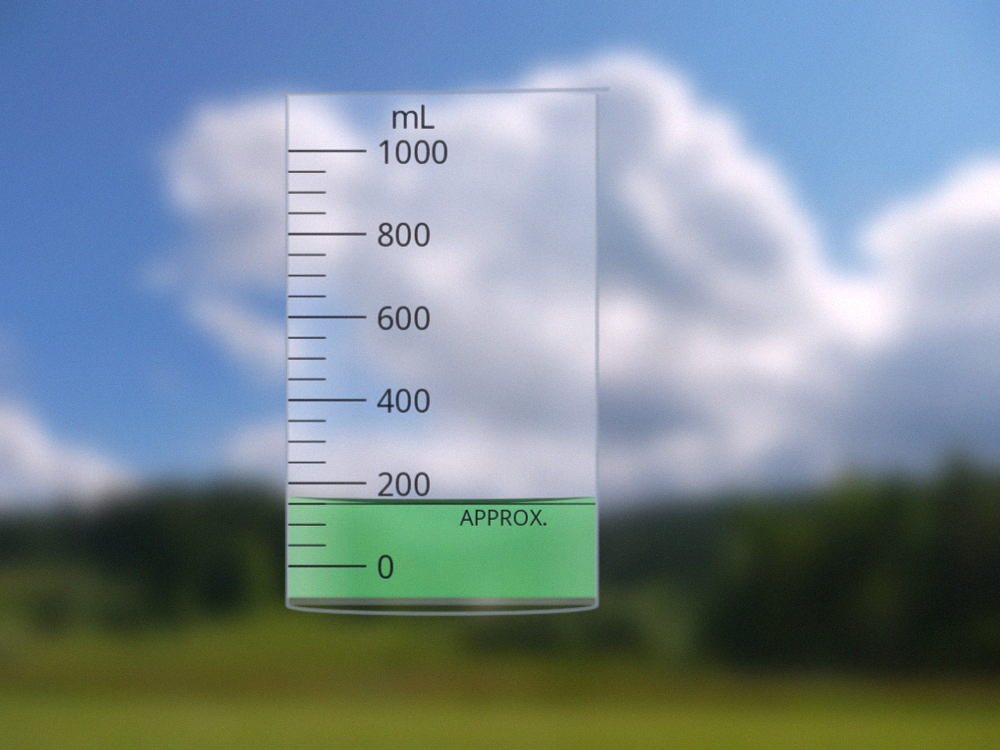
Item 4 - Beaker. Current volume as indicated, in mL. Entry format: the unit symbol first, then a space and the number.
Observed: mL 150
